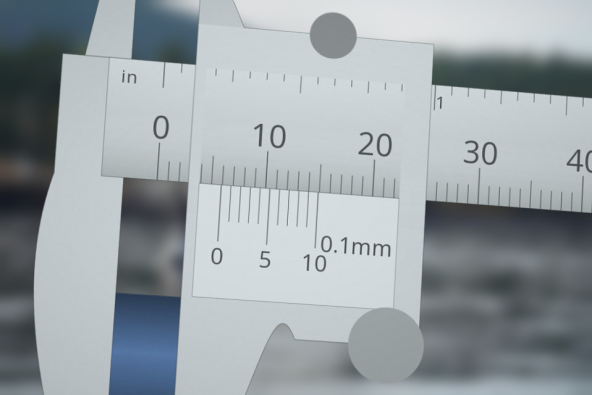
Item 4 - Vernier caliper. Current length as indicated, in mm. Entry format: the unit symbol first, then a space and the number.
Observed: mm 5.9
